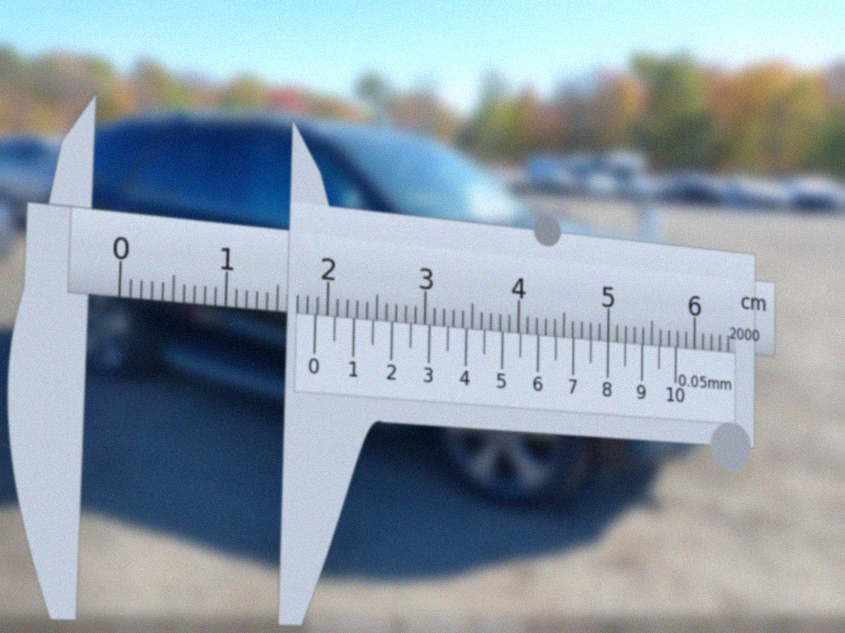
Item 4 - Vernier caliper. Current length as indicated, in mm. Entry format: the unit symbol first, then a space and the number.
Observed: mm 18.8
